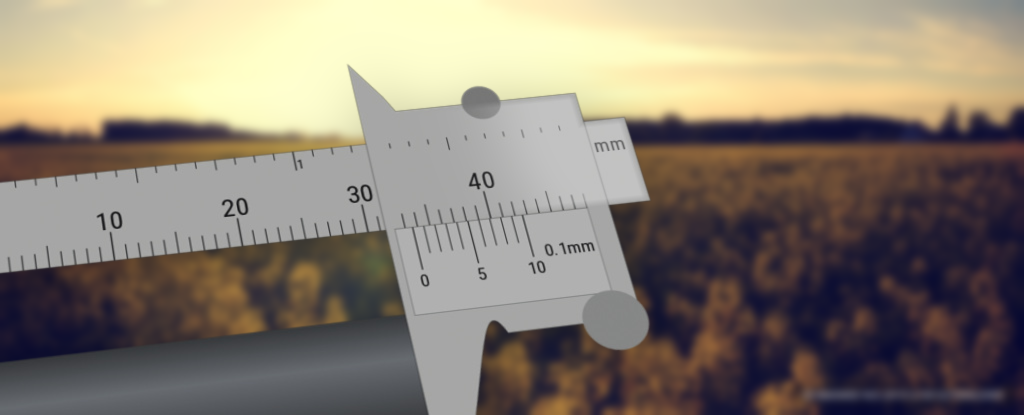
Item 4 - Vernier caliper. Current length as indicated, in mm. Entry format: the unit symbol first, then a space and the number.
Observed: mm 33.6
